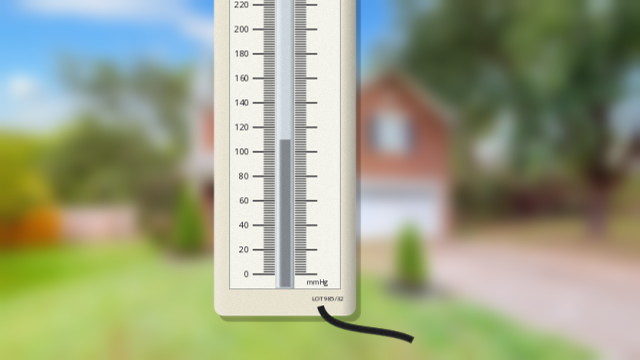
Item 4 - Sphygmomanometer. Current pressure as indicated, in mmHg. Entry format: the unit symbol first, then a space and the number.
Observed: mmHg 110
